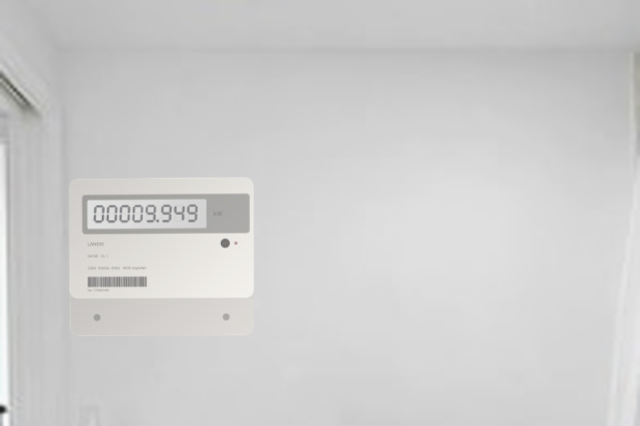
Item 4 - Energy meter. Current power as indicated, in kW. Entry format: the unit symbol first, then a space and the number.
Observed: kW 9.949
